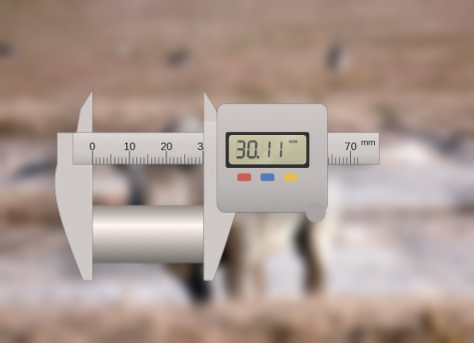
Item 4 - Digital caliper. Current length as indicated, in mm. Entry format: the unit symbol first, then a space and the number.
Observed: mm 30.11
